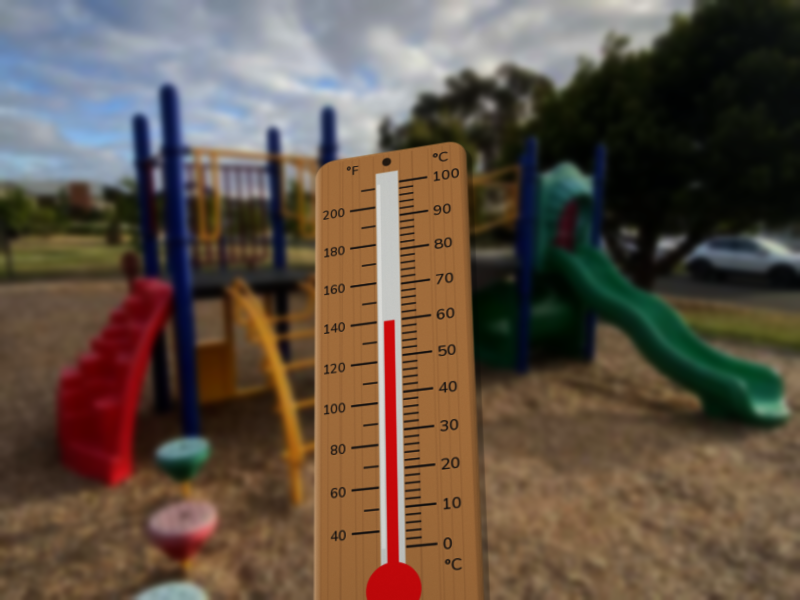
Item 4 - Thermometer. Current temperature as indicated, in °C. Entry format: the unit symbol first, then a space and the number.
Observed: °C 60
